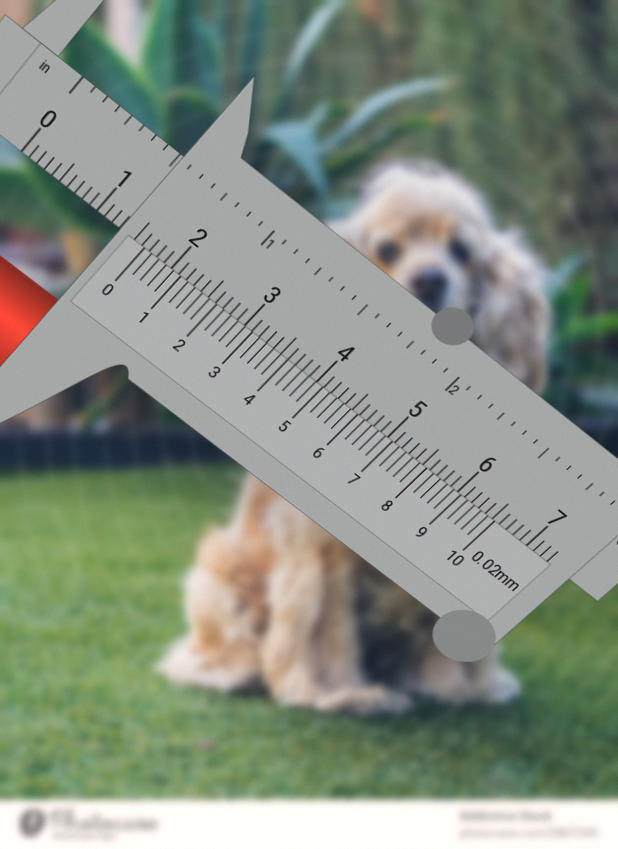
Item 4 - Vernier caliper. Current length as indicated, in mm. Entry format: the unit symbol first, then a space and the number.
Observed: mm 16.4
